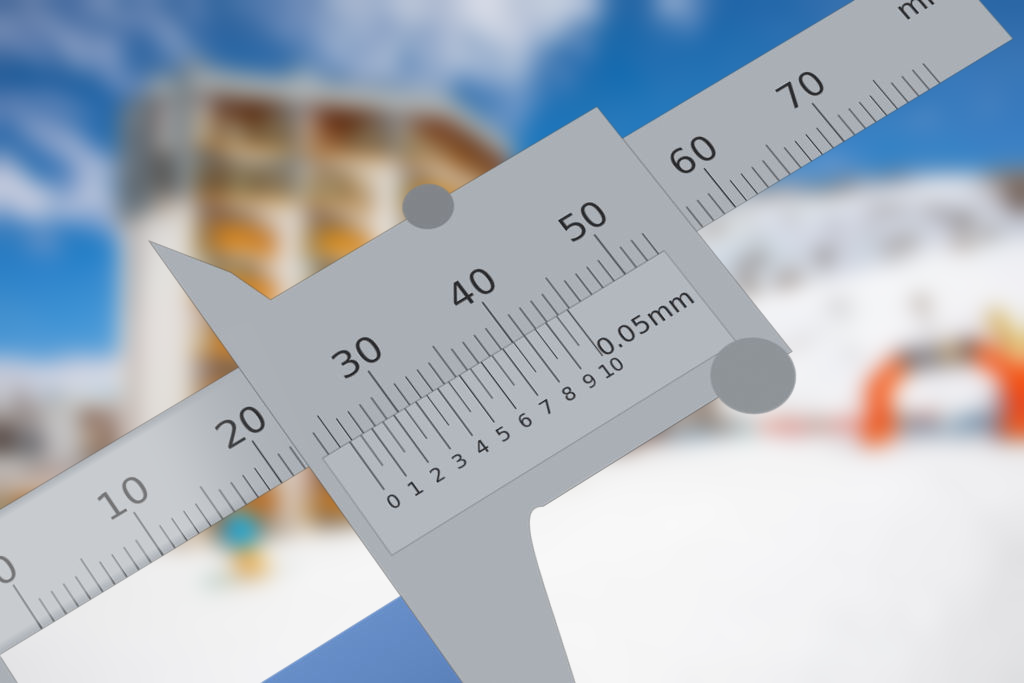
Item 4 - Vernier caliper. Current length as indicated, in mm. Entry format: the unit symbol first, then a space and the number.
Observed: mm 25.8
